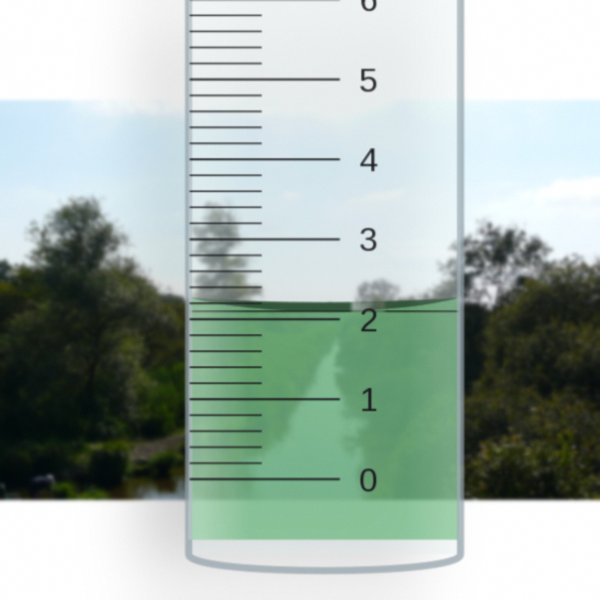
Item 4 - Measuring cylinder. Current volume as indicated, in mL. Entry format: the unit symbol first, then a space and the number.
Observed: mL 2.1
